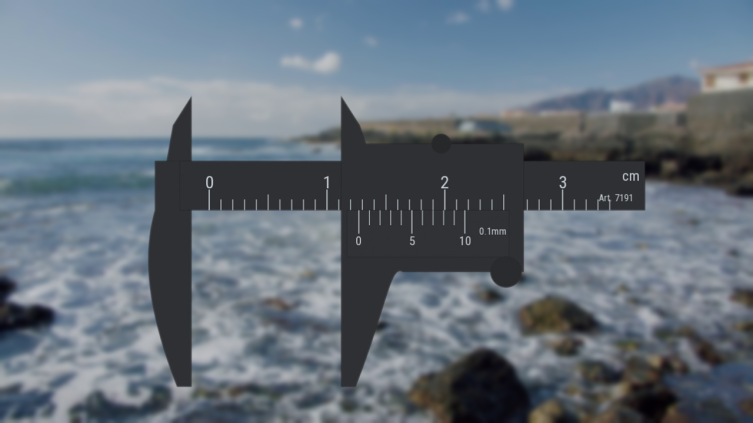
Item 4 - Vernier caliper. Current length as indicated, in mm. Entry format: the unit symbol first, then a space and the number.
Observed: mm 12.7
